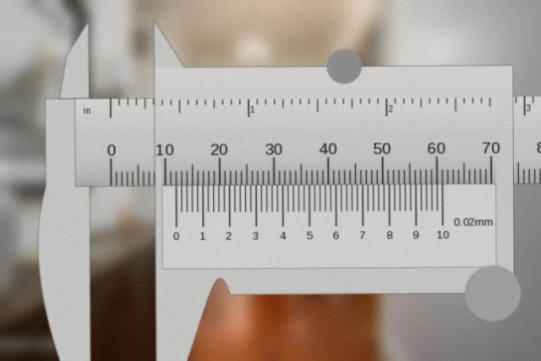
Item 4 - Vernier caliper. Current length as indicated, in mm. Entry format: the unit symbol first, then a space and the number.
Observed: mm 12.0
